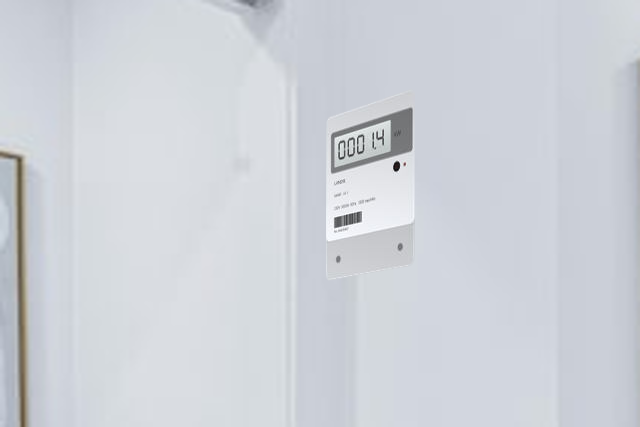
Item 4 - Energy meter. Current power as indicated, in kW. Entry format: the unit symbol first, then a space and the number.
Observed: kW 1.4
